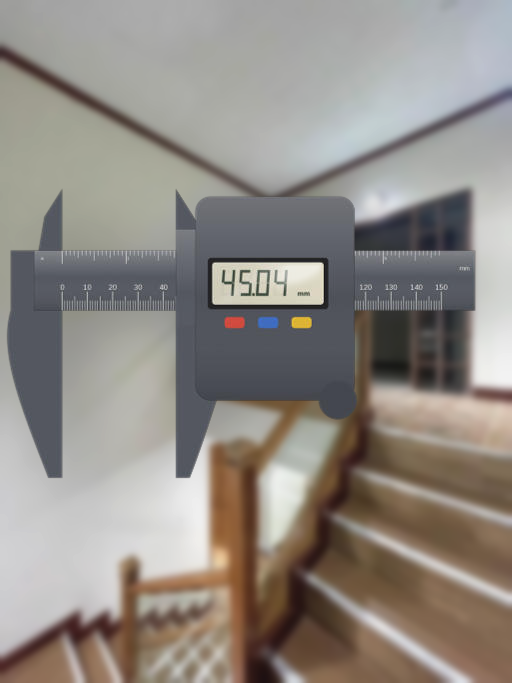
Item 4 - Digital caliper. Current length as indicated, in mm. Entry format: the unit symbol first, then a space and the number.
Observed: mm 45.04
